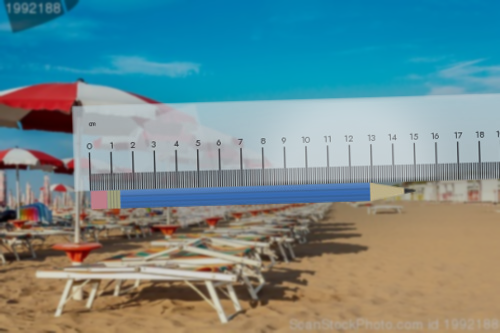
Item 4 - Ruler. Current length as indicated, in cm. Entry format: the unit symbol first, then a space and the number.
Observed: cm 15
